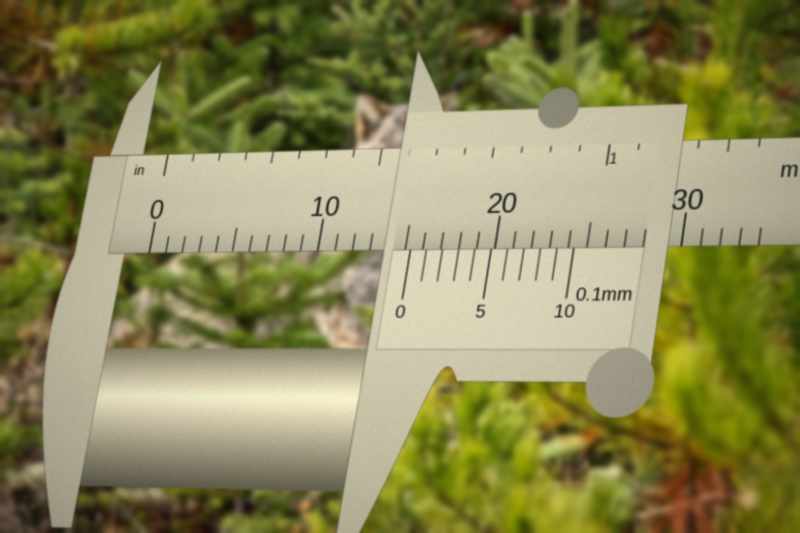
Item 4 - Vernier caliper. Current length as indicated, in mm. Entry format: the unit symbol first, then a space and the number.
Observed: mm 15.3
